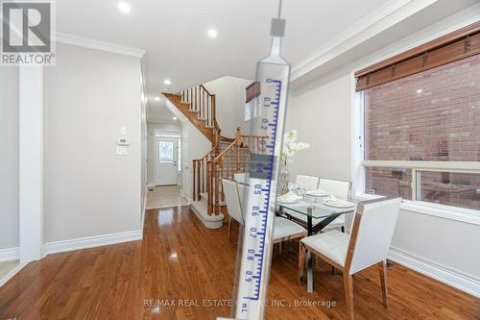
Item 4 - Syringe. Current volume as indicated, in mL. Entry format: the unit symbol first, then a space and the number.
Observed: mL 0.34
